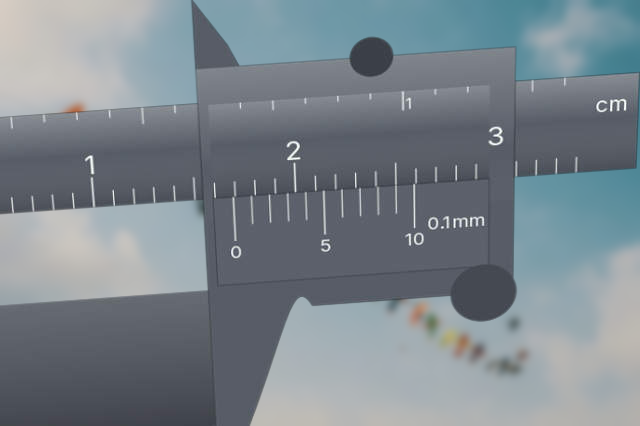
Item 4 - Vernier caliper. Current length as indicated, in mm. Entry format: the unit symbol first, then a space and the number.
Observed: mm 16.9
